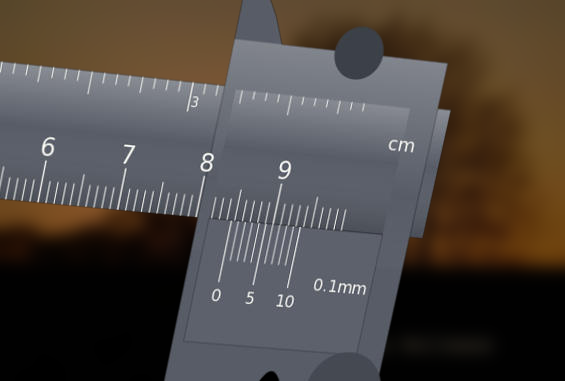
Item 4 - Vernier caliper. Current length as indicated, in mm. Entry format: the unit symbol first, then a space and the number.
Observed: mm 84.6
